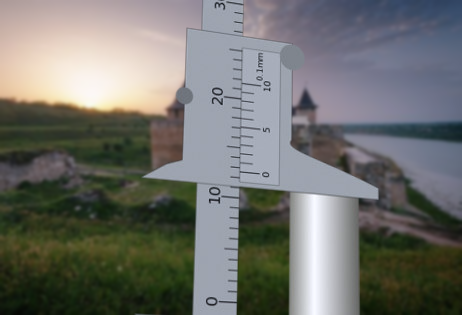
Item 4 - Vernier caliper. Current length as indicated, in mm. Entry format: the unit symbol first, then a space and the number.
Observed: mm 12.6
